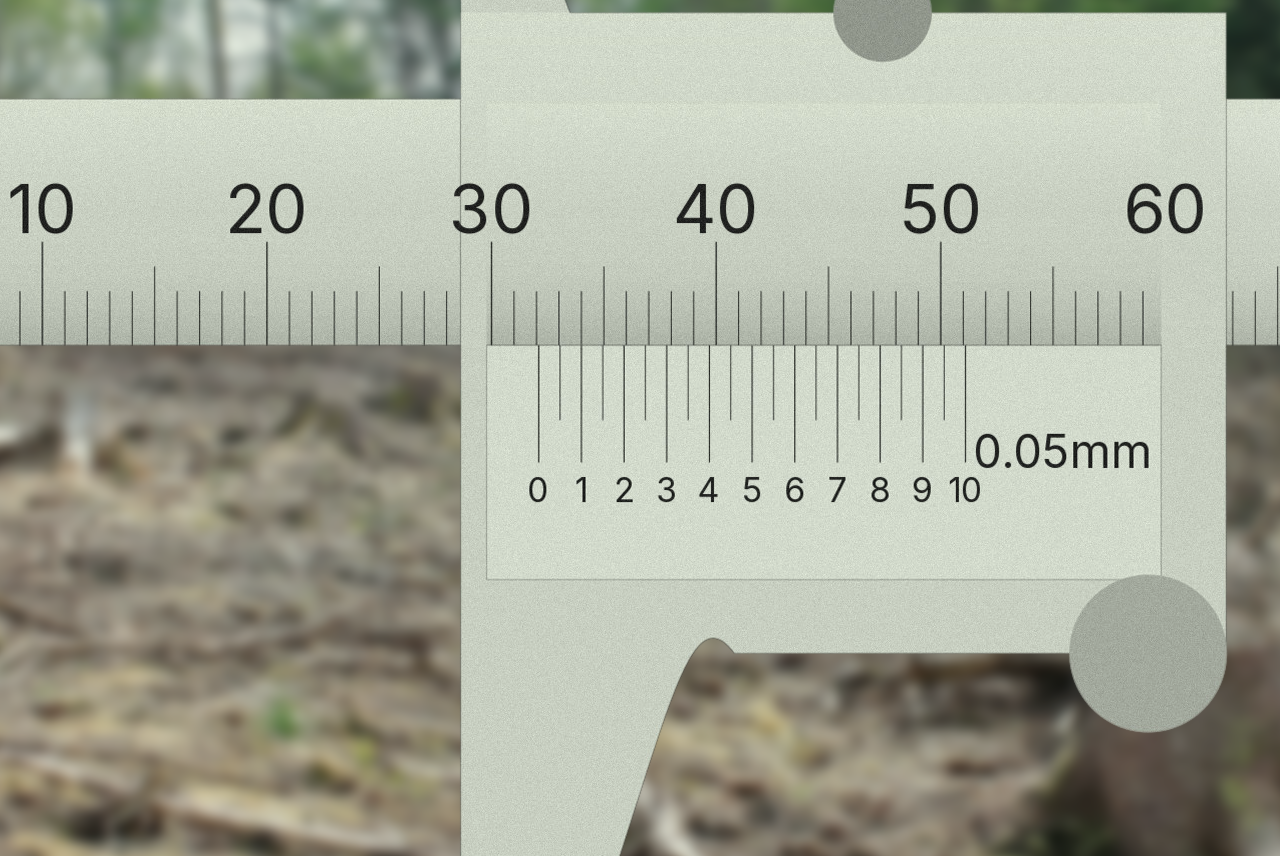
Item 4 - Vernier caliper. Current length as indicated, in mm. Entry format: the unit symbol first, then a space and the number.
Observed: mm 32.1
